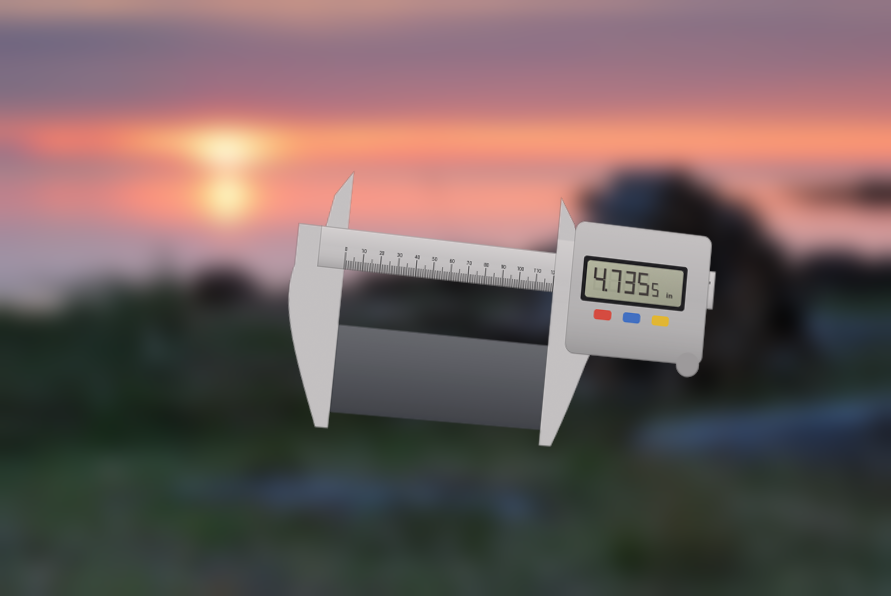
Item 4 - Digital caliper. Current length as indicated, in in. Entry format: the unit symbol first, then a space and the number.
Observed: in 4.7355
